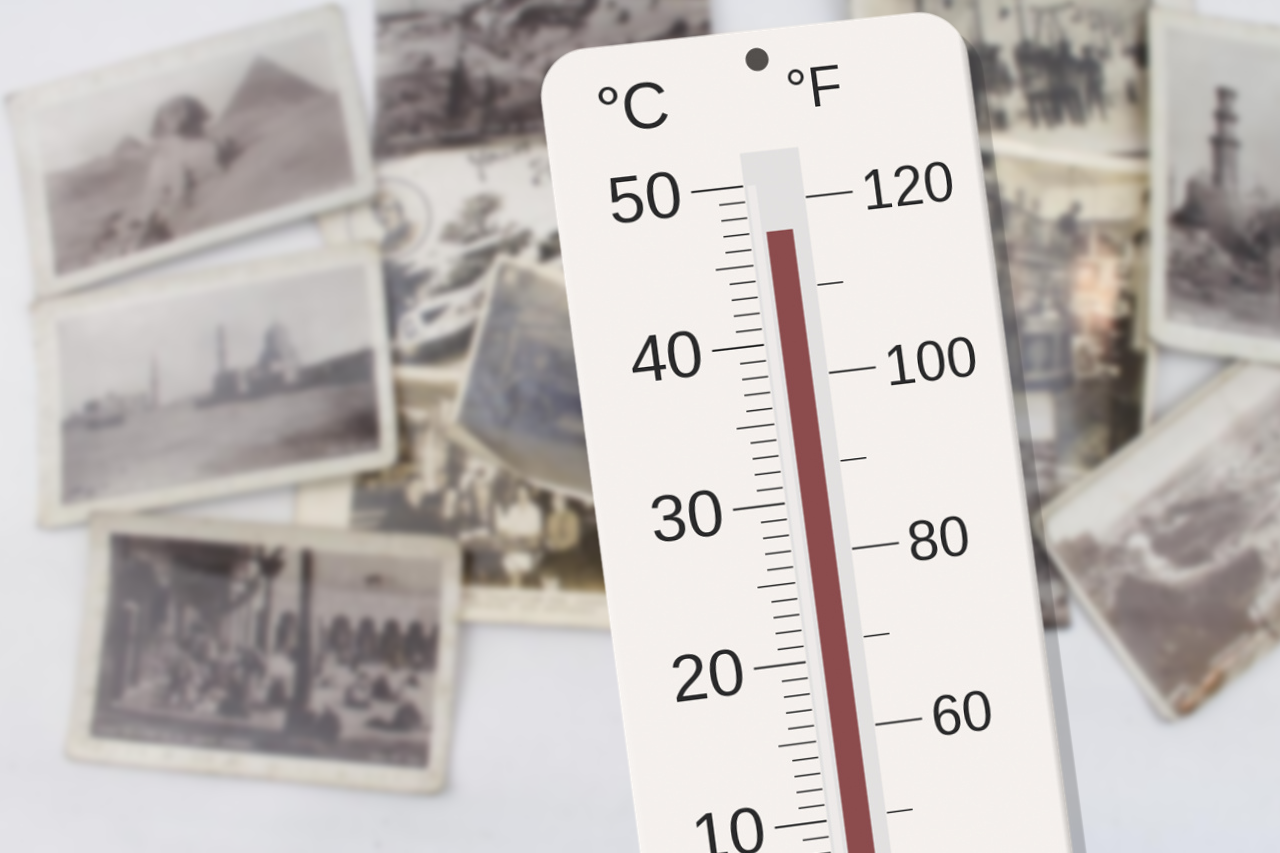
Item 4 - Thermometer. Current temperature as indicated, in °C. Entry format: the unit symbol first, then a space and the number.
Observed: °C 47
